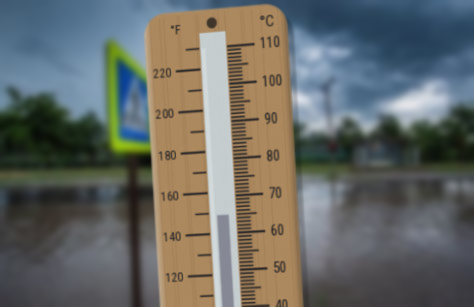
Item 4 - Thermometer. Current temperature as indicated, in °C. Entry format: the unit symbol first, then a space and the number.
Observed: °C 65
